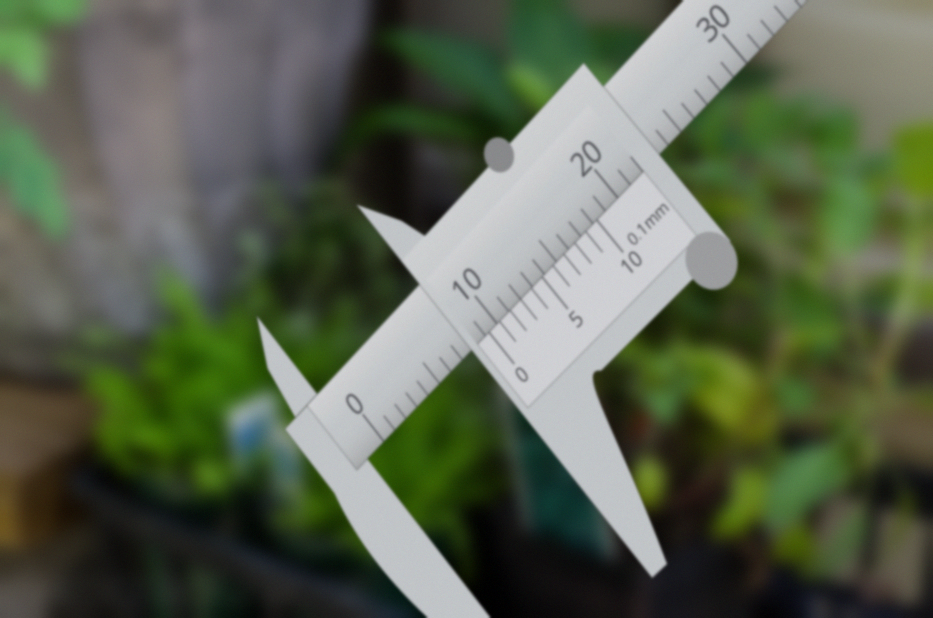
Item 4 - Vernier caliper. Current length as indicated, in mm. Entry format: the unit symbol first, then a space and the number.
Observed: mm 9.3
